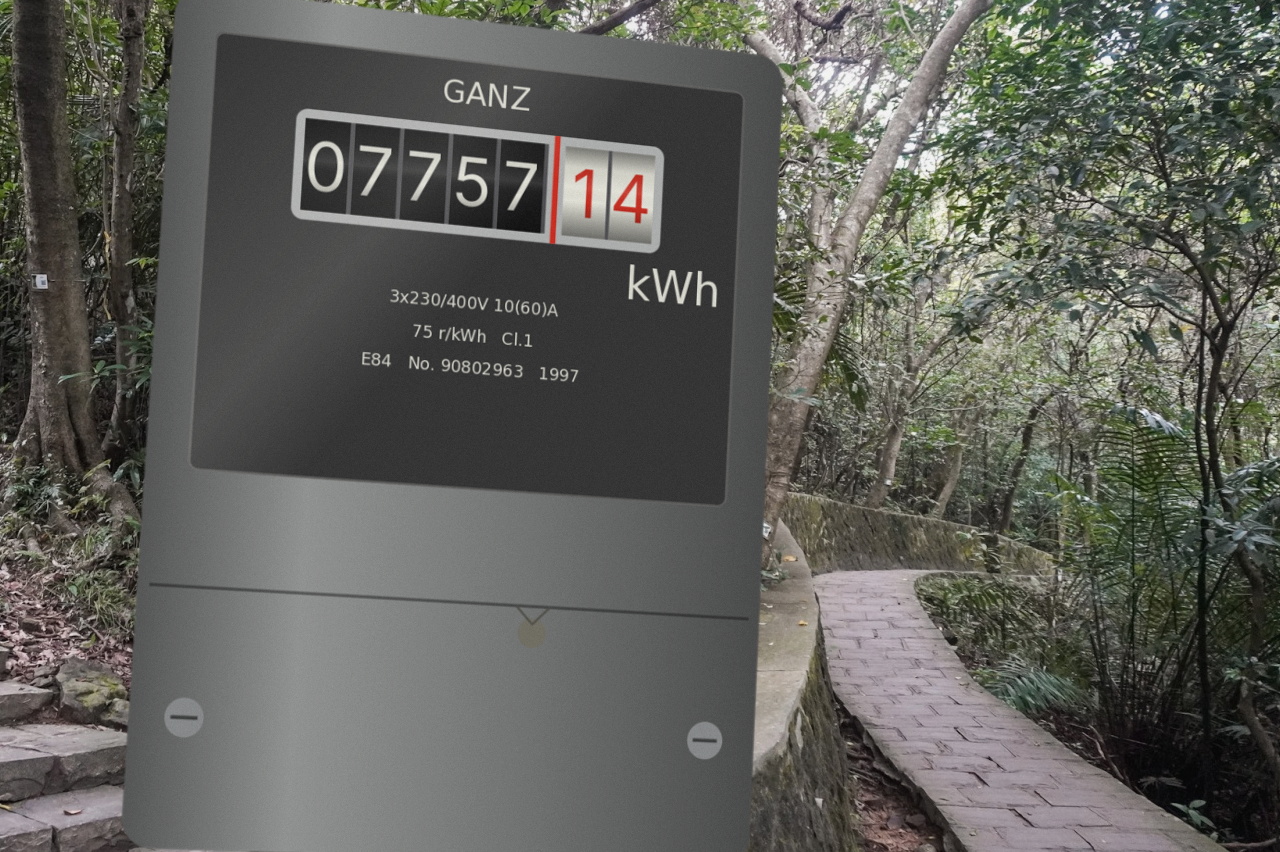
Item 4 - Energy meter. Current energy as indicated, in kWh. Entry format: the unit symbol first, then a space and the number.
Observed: kWh 7757.14
